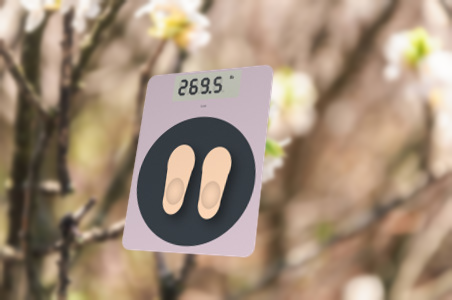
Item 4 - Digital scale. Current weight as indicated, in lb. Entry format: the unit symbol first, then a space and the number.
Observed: lb 269.5
